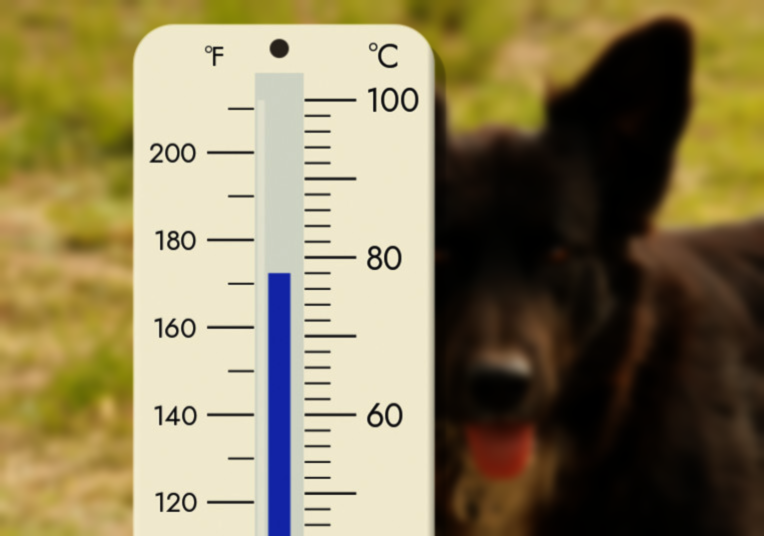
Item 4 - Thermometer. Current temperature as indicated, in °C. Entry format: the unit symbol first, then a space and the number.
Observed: °C 78
